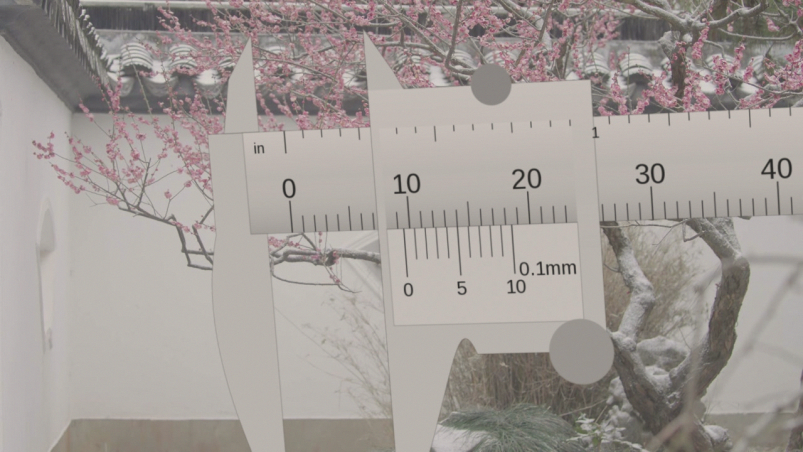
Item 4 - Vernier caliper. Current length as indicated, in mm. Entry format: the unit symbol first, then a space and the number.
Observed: mm 9.5
